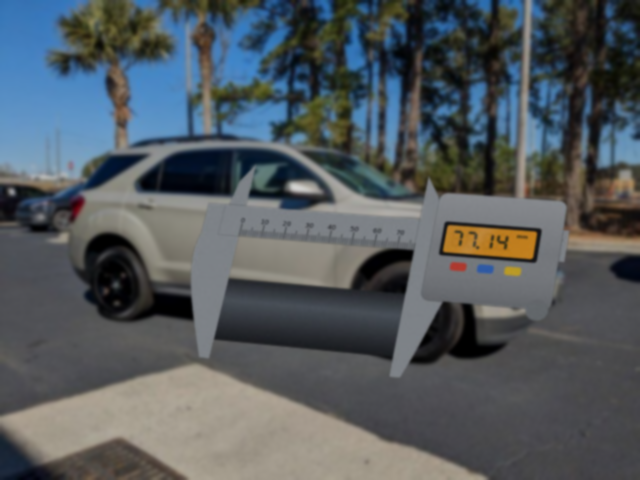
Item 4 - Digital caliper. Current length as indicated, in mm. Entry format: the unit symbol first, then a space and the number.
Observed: mm 77.14
